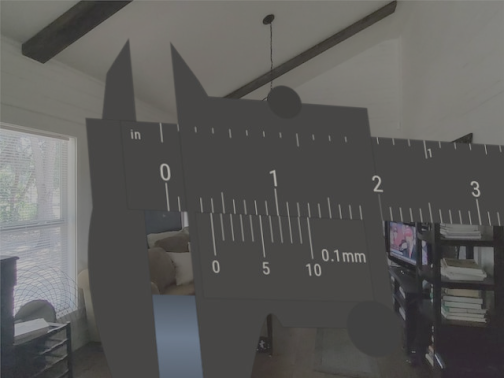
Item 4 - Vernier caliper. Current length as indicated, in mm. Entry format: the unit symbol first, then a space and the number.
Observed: mm 3.8
